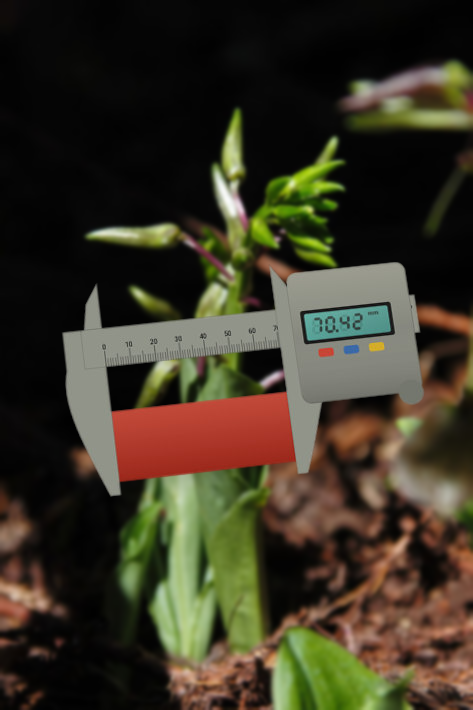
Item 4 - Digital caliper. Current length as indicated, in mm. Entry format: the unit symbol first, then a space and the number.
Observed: mm 70.42
